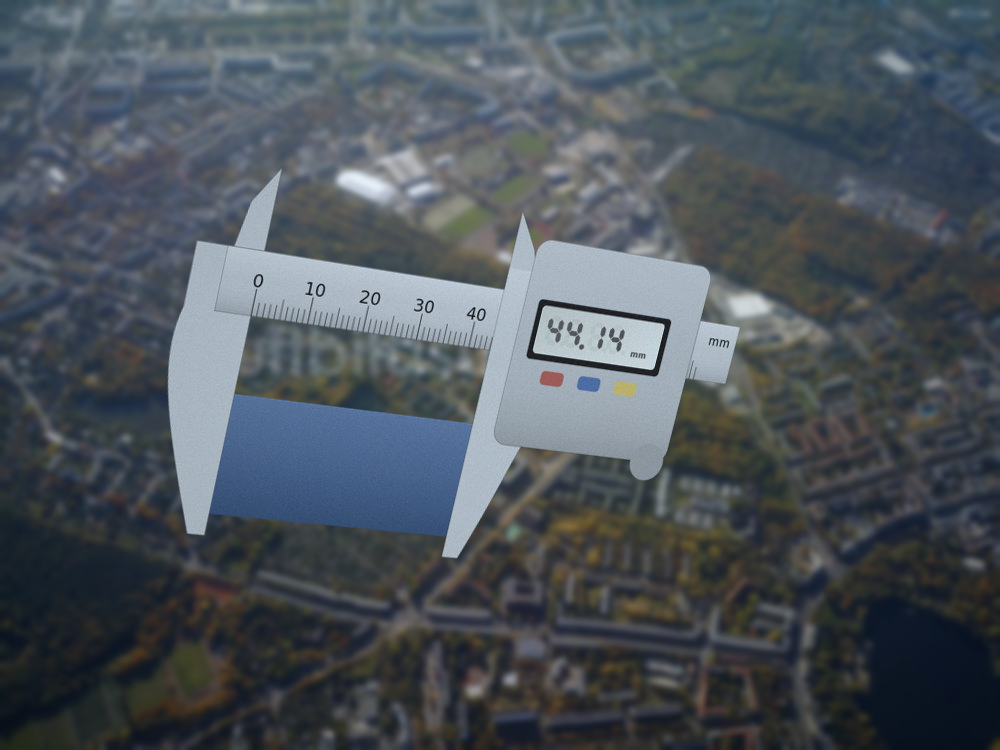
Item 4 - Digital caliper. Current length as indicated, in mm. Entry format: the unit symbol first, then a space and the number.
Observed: mm 44.14
